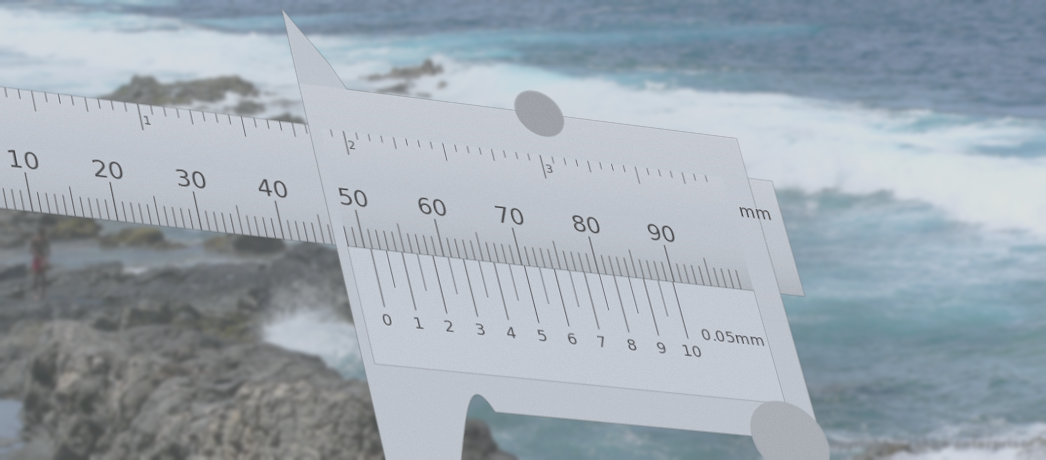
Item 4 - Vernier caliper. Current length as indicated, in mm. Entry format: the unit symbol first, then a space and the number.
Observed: mm 50.8
